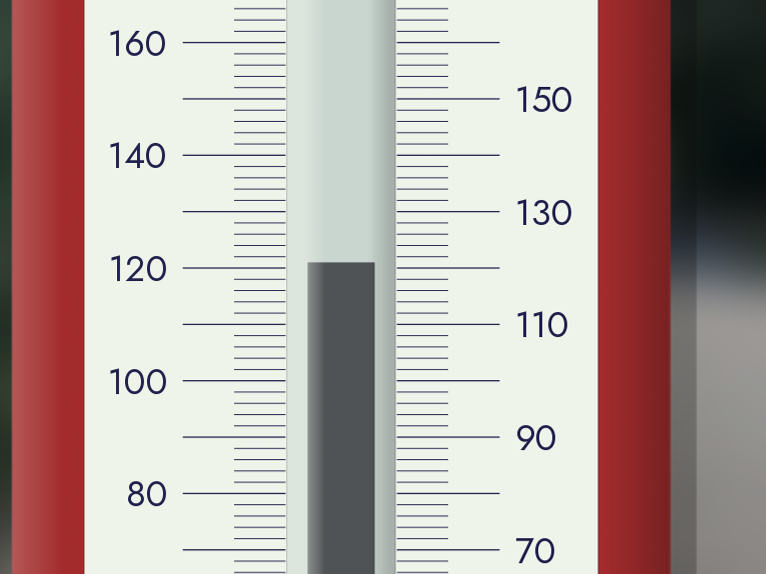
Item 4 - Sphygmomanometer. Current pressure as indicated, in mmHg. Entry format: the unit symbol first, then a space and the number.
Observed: mmHg 121
